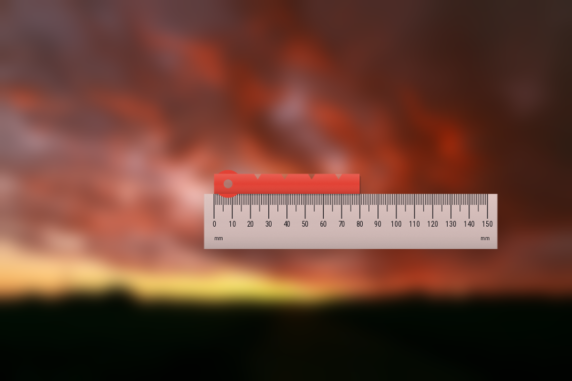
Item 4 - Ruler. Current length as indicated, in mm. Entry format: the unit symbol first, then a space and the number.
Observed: mm 80
